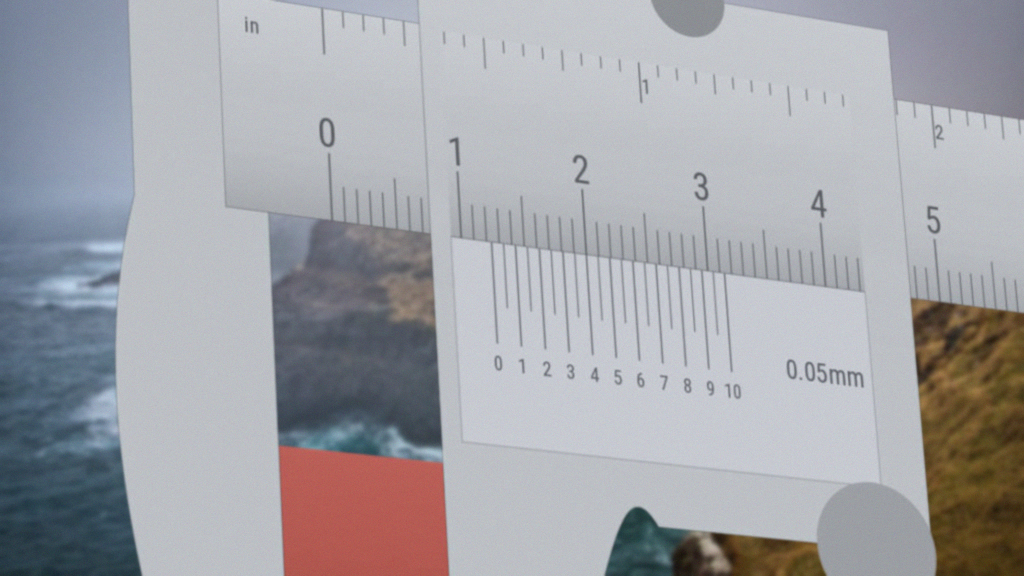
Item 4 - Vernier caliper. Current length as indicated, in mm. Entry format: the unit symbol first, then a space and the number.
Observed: mm 12.4
